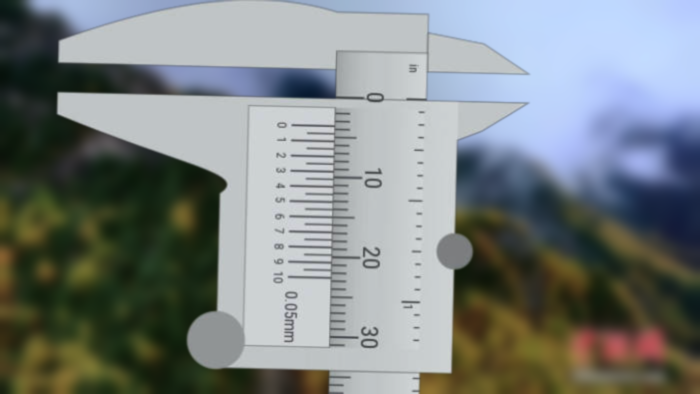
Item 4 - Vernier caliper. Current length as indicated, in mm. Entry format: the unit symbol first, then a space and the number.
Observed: mm 3.6
